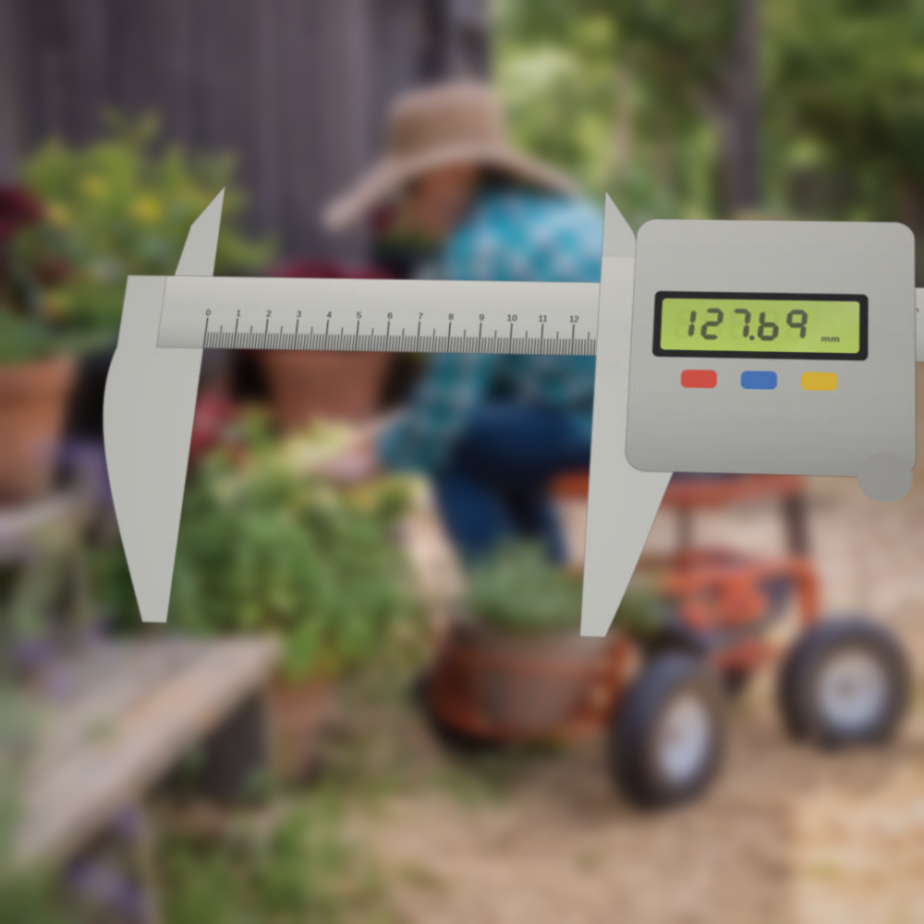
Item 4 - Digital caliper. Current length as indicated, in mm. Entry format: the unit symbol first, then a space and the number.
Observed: mm 127.69
